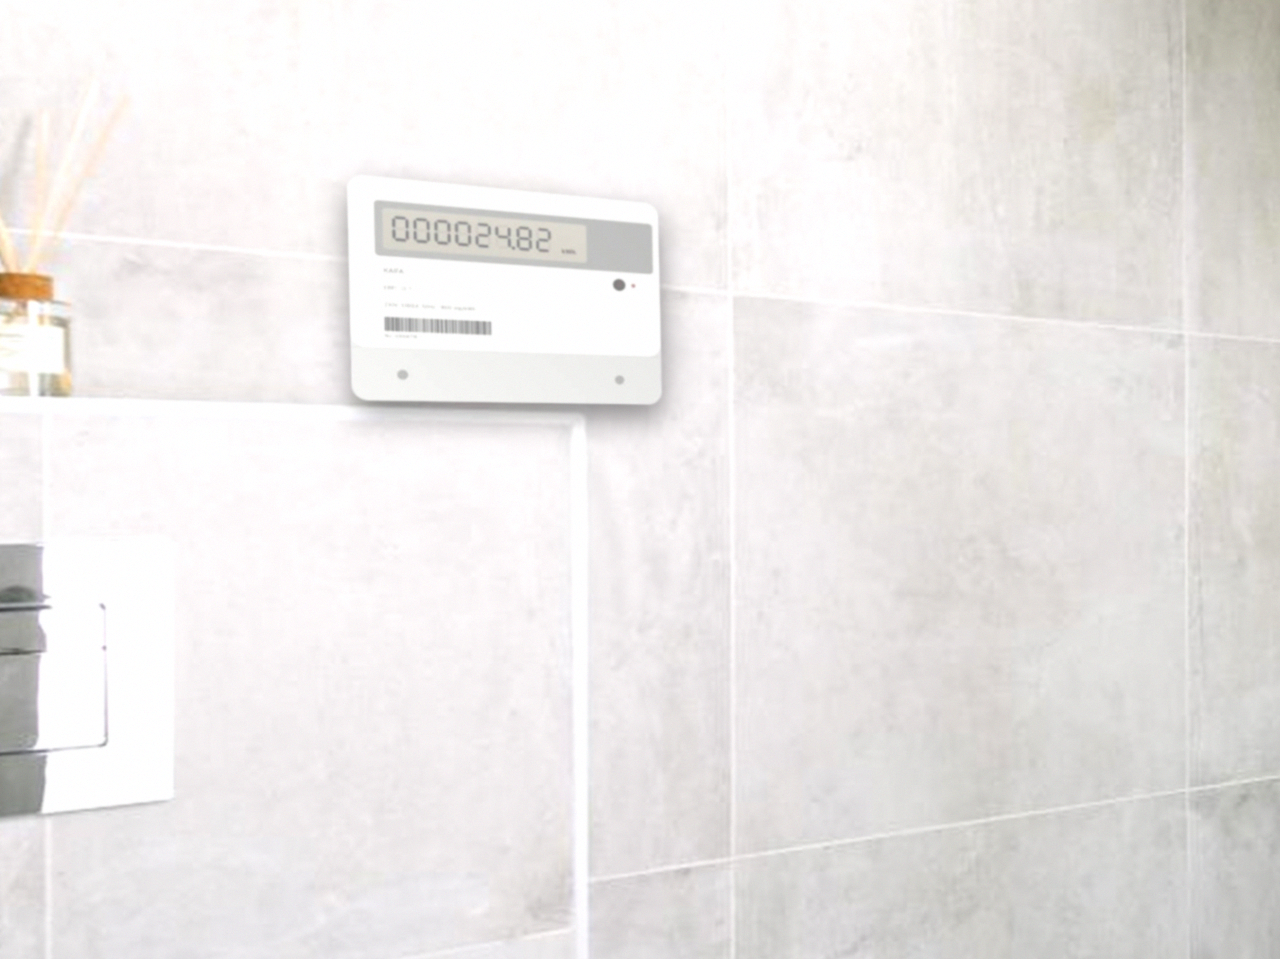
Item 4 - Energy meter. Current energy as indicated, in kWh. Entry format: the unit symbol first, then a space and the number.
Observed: kWh 24.82
